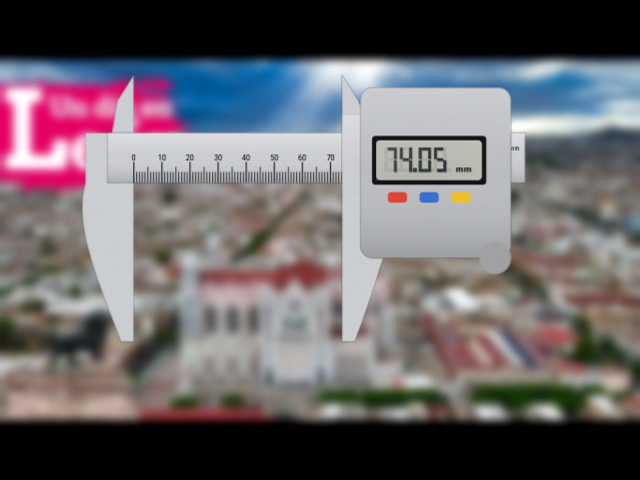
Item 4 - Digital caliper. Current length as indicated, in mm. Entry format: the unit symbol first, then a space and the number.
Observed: mm 74.05
